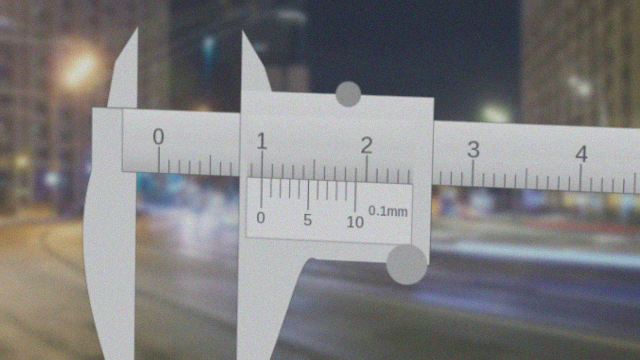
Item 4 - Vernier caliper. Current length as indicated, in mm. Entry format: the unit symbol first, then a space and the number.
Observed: mm 10.0
